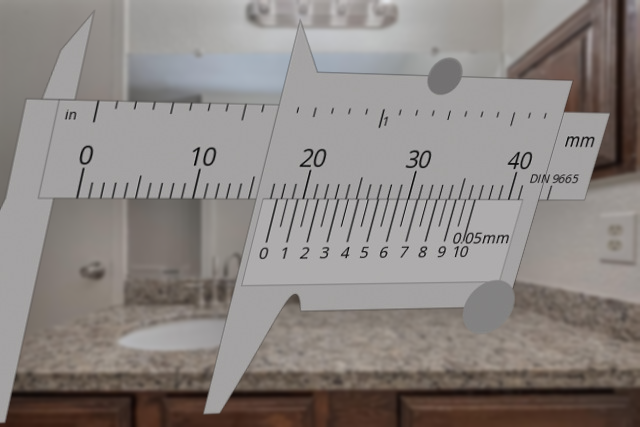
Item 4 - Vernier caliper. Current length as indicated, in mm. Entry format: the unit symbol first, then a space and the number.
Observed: mm 17.6
